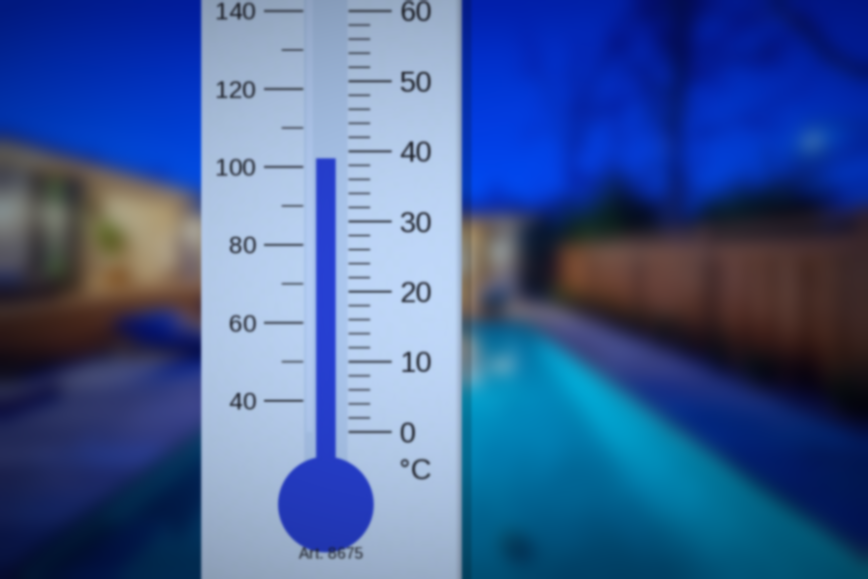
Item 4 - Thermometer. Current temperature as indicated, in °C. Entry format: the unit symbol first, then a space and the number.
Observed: °C 39
